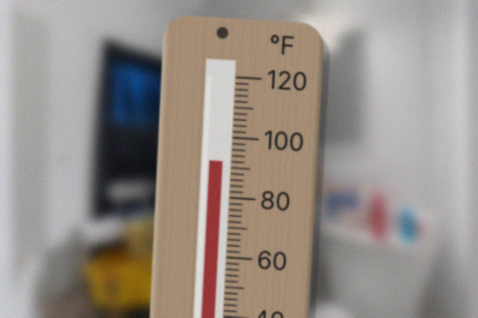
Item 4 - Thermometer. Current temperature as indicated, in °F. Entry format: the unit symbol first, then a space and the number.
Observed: °F 92
